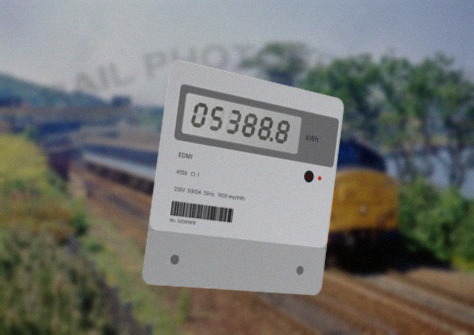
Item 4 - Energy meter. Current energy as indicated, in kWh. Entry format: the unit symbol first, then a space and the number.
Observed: kWh 5388.8
